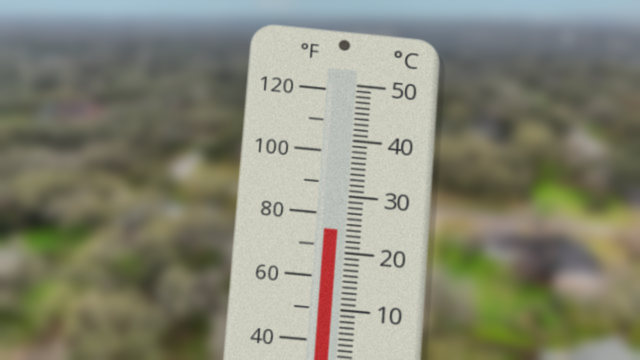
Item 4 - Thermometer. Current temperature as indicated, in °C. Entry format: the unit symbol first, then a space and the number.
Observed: °C 24
